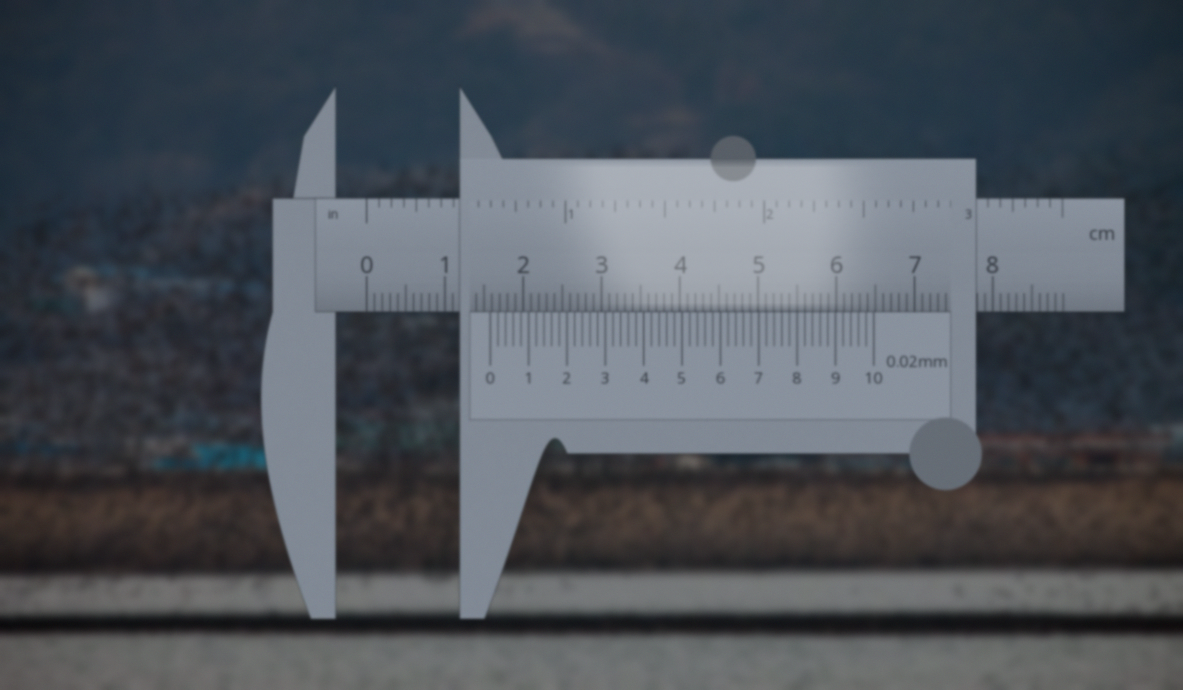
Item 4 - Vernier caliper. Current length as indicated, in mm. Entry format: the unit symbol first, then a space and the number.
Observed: mm 15.8
